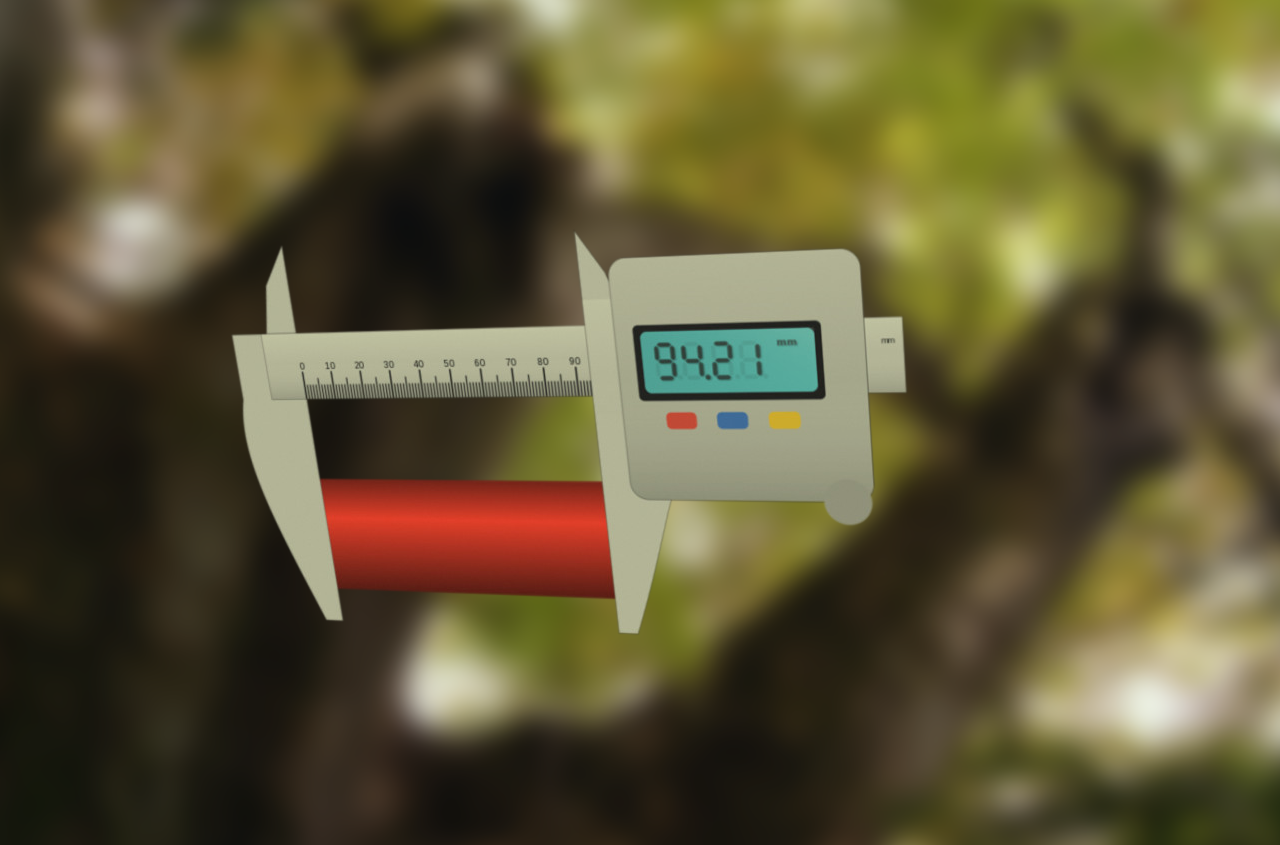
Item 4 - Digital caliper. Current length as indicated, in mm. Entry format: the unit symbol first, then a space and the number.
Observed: mm 94.21
